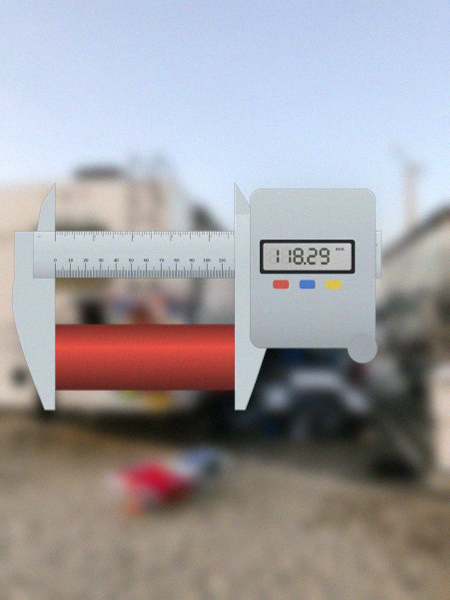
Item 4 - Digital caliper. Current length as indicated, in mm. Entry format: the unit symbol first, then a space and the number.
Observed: mm 118.29
